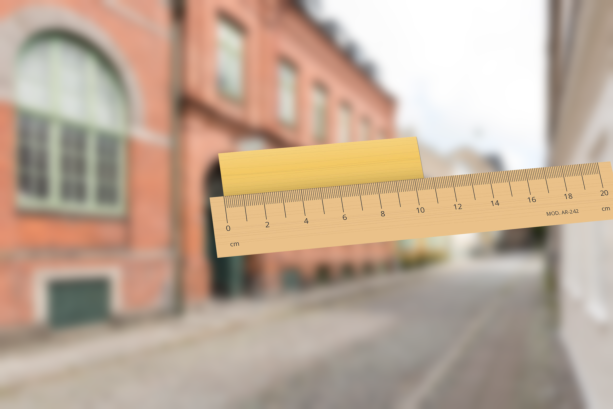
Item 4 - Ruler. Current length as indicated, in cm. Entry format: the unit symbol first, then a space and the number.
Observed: cm 10.5
